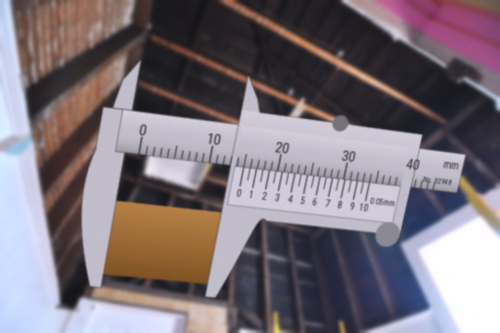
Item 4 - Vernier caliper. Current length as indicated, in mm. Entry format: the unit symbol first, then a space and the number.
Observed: mm 15.0
